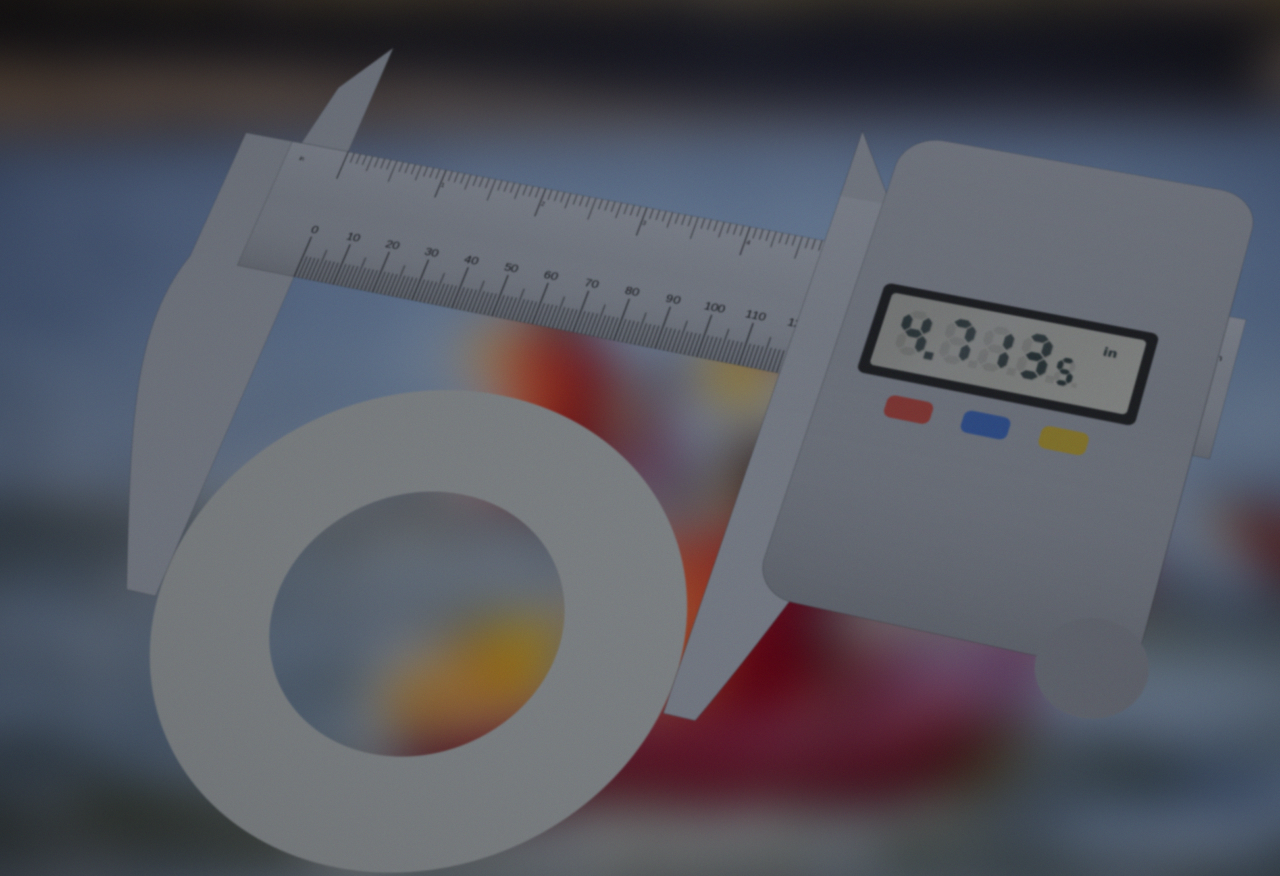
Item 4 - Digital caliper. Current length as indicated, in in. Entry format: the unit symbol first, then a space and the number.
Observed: in 4.7135
